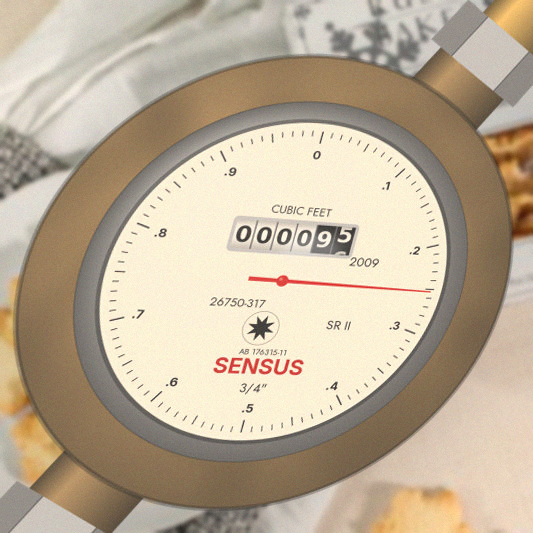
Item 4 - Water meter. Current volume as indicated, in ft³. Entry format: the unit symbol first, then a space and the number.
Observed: ft³ 95.25
